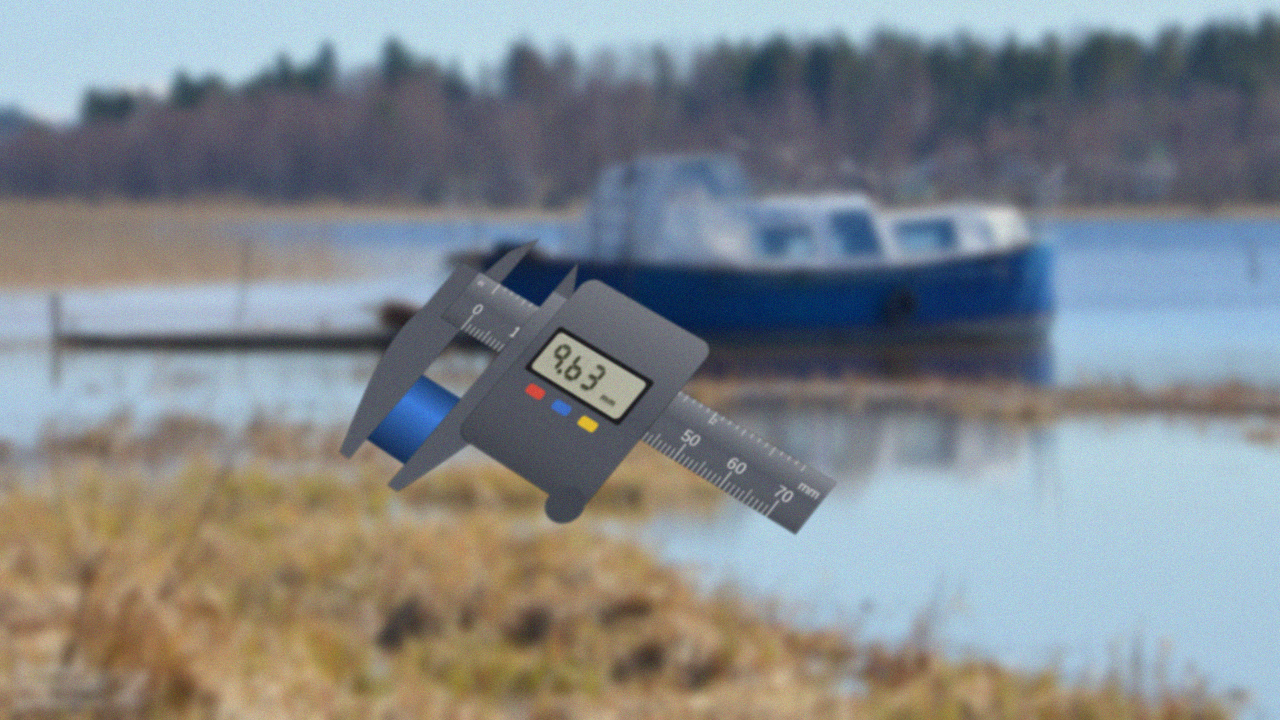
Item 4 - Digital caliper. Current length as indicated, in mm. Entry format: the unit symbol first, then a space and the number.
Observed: mm 9.63
